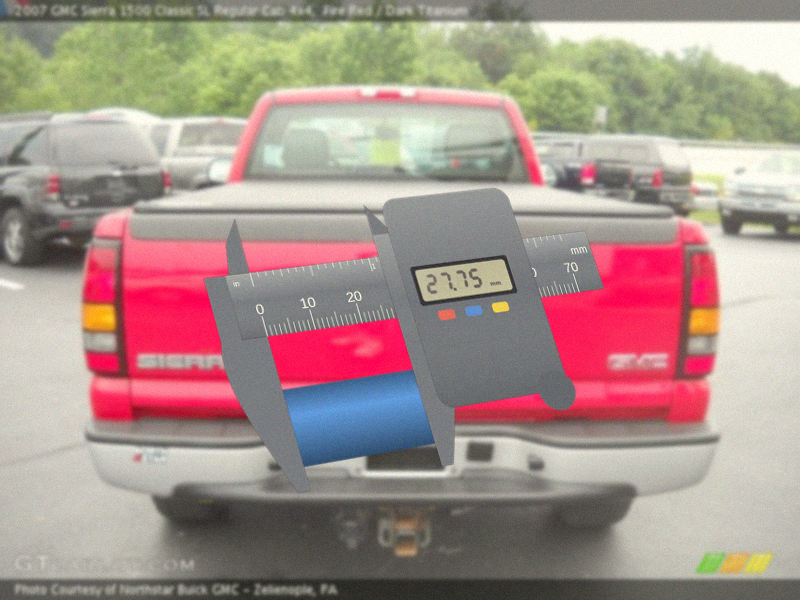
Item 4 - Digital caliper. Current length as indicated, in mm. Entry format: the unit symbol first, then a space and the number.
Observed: mm 27.75
